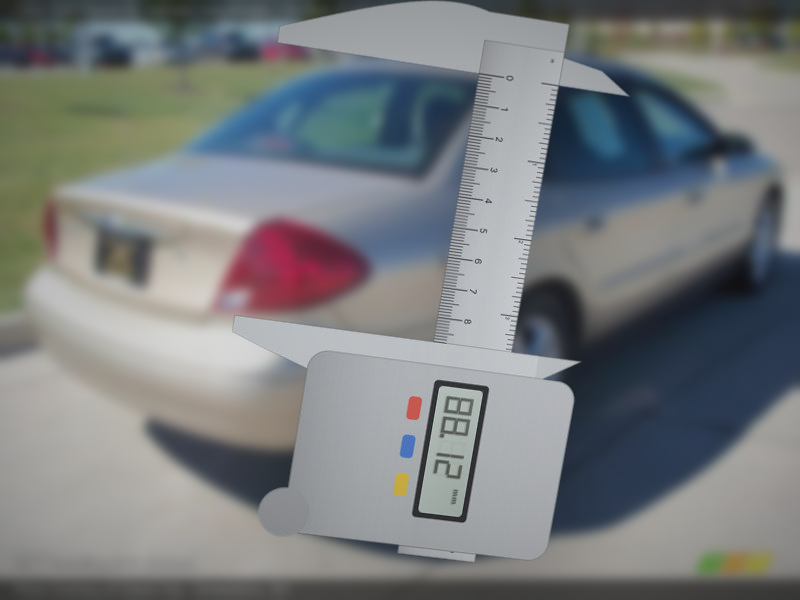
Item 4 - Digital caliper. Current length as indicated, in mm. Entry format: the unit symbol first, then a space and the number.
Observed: mm 88.12
